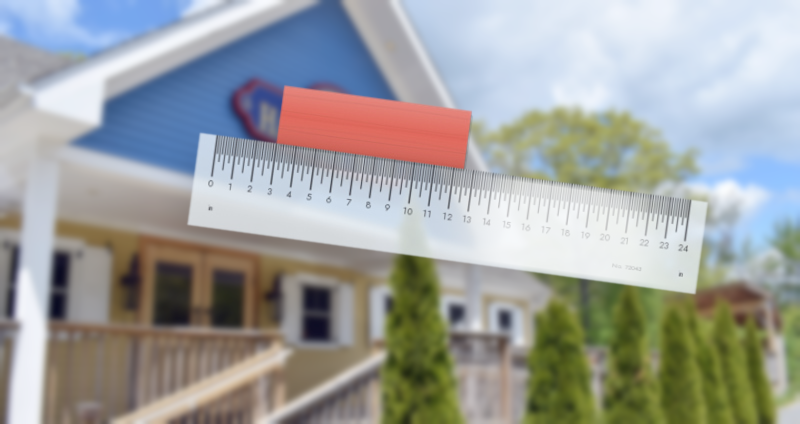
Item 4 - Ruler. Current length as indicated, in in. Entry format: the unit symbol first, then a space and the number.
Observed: in 9.5
